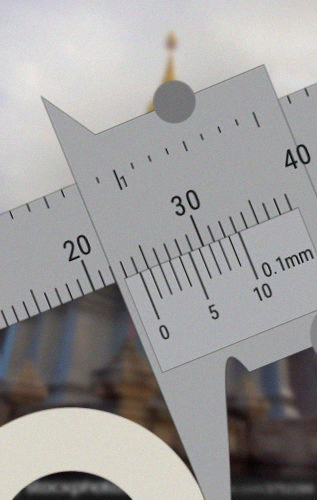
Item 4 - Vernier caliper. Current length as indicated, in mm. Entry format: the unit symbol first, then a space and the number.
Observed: mm 24.2
